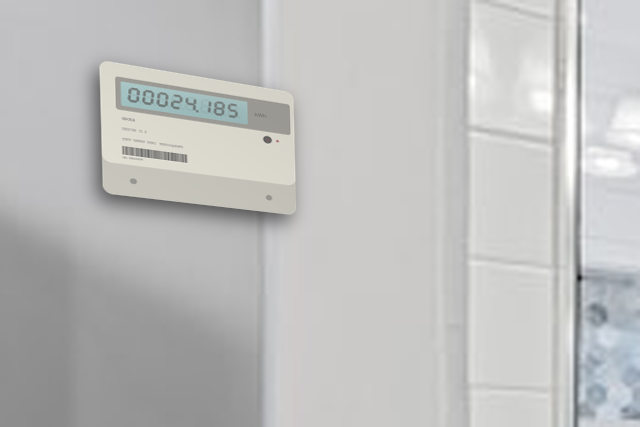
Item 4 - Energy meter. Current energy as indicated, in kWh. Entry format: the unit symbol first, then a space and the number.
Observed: kWh 24.185
